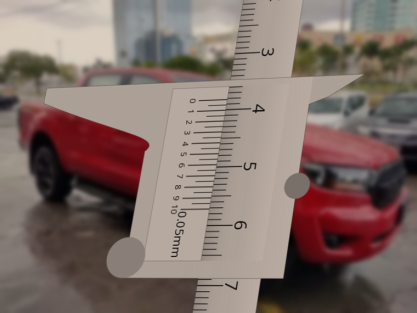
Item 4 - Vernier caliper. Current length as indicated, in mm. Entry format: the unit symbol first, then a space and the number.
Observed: mm 38.2
